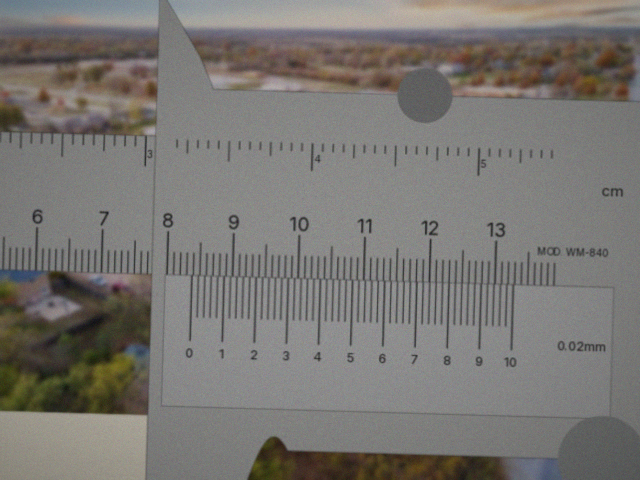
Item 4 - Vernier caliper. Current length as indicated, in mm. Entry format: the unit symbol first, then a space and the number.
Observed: mm 83.8
